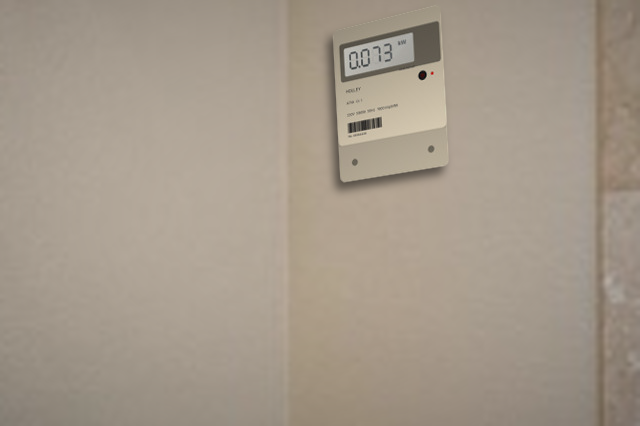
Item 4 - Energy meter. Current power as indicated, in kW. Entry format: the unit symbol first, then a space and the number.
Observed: kW 0.073
